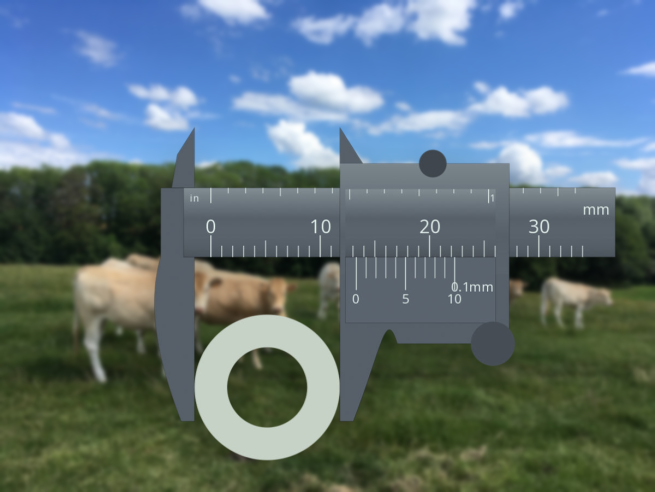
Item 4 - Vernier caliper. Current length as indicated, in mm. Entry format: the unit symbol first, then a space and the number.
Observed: mm 13.3
